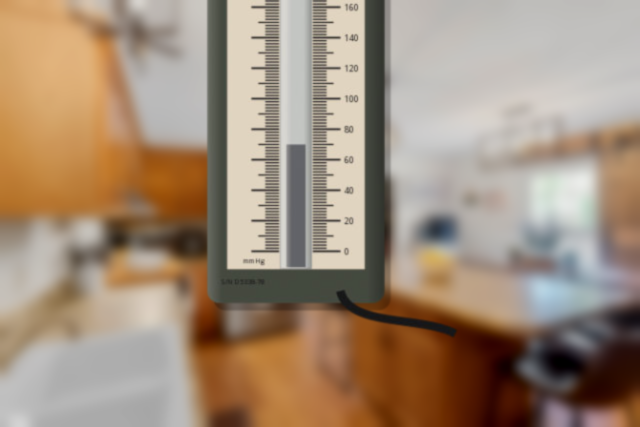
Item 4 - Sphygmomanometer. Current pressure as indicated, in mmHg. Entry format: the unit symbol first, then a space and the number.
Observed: mmHg 70
